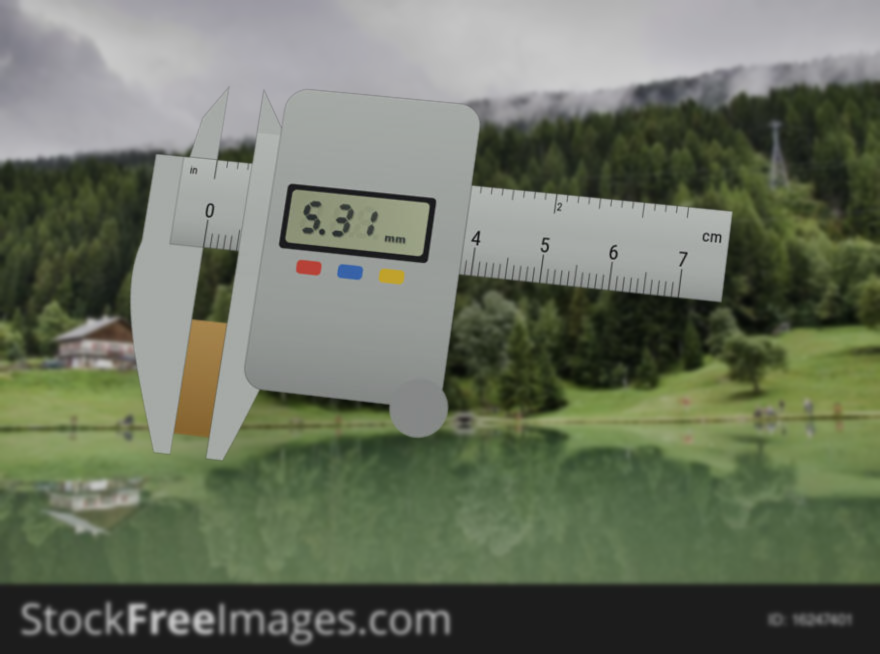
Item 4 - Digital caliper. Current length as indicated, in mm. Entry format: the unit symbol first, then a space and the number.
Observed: mm 5.31
